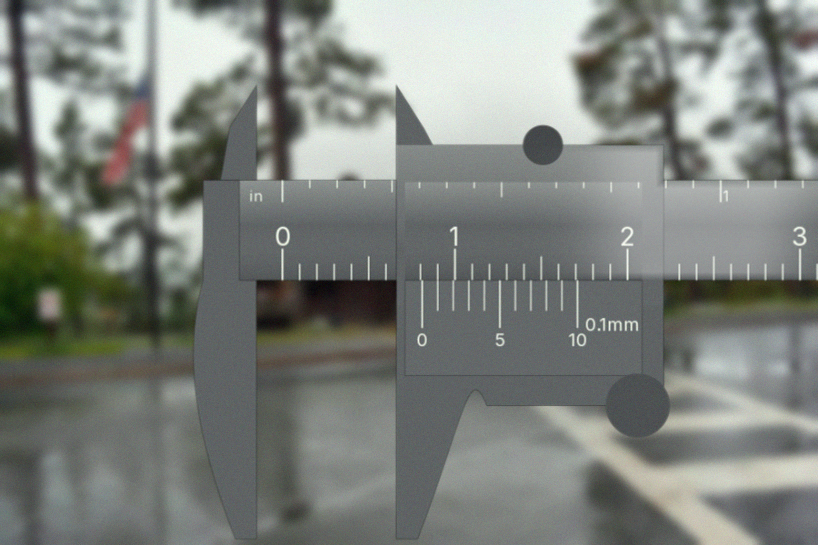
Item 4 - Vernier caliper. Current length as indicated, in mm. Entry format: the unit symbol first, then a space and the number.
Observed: mm 8.1
